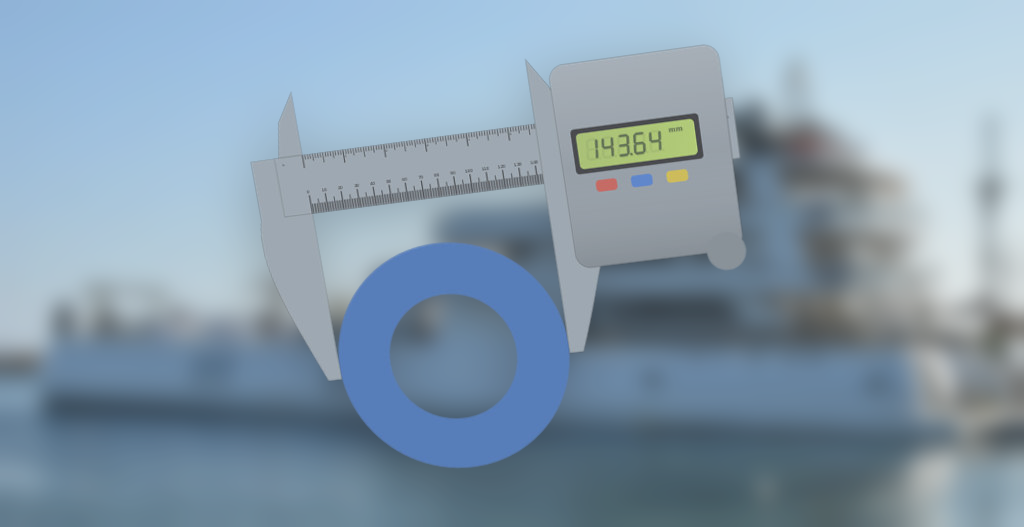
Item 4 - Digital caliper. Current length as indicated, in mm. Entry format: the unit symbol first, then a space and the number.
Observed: mm 143.64
